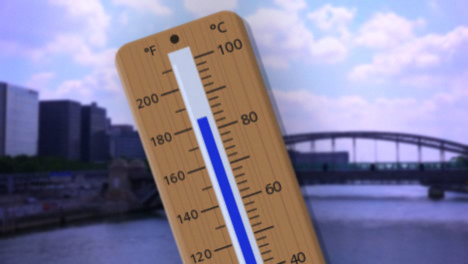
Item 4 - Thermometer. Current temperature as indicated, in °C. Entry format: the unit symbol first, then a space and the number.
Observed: °C 84
